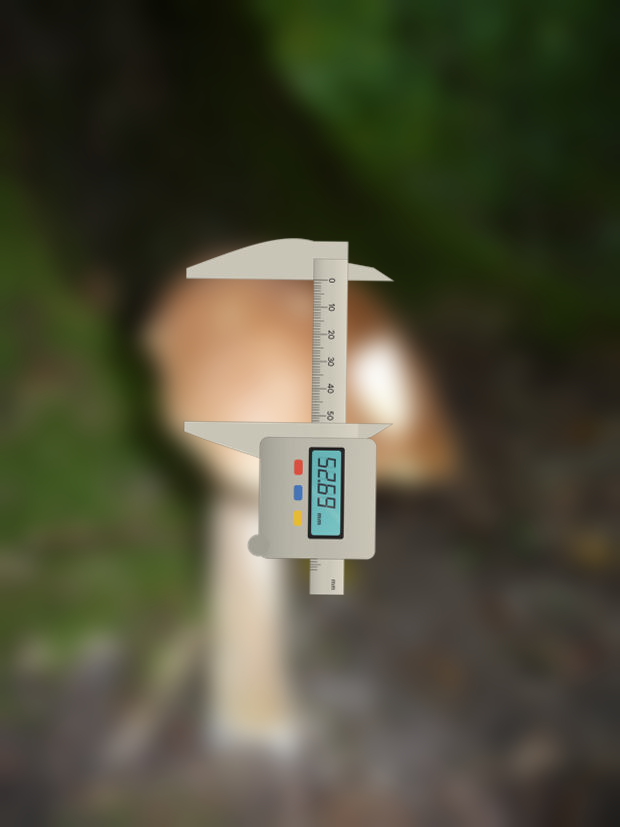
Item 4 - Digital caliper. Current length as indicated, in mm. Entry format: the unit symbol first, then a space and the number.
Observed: mm 52.69
